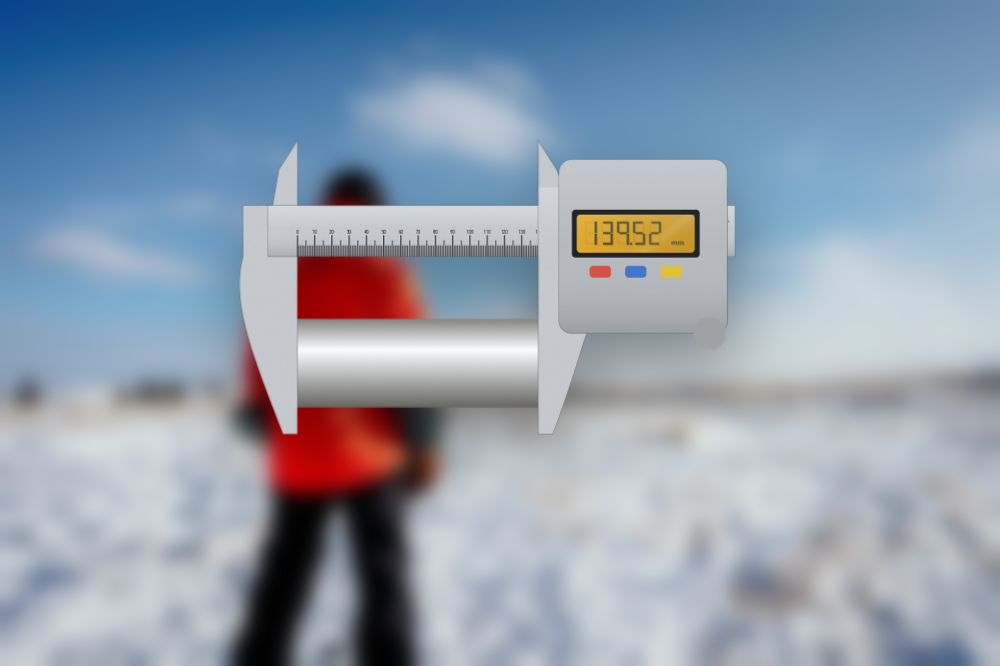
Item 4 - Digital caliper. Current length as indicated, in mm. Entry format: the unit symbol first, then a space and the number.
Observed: mm 139.52
